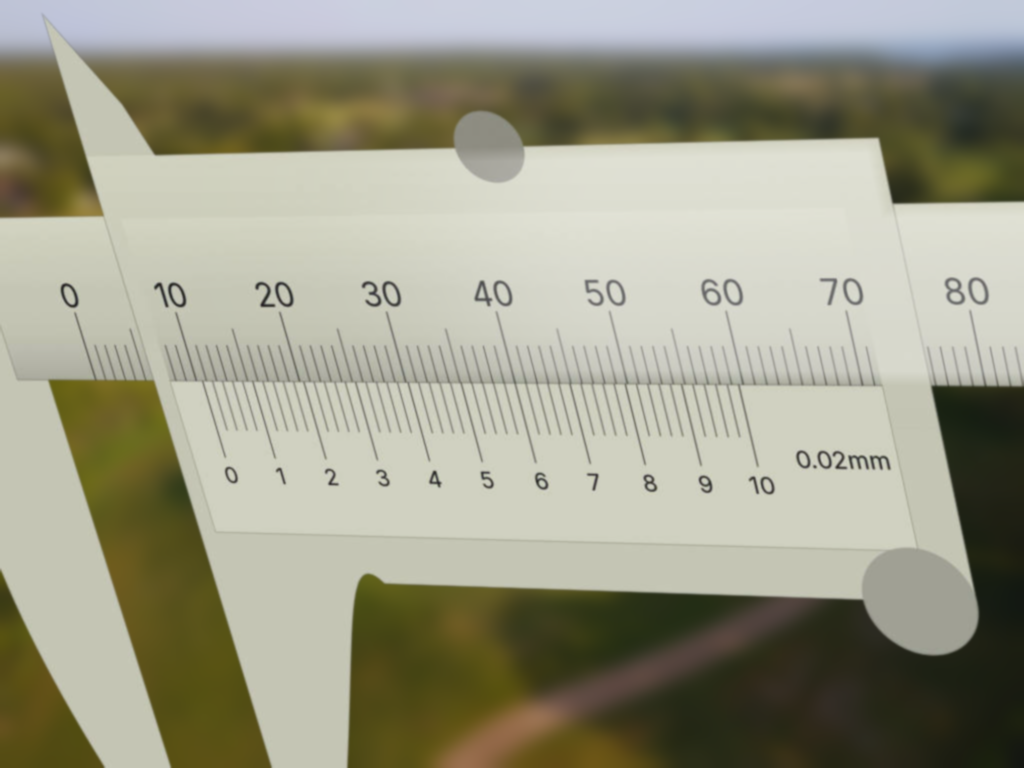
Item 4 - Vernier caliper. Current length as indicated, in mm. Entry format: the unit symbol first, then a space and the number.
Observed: mm 10.6
